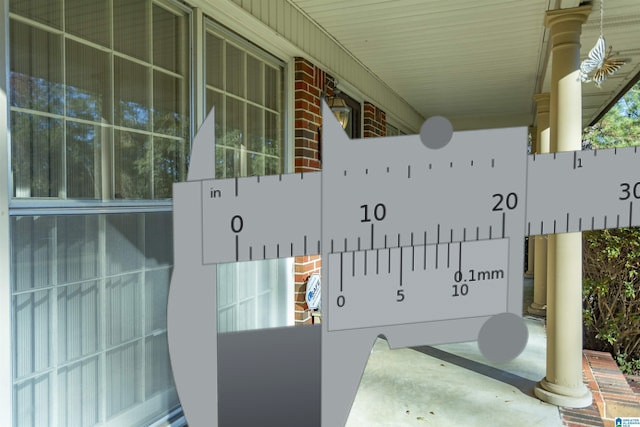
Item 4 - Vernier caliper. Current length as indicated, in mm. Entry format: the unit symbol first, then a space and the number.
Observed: mm 7.7
